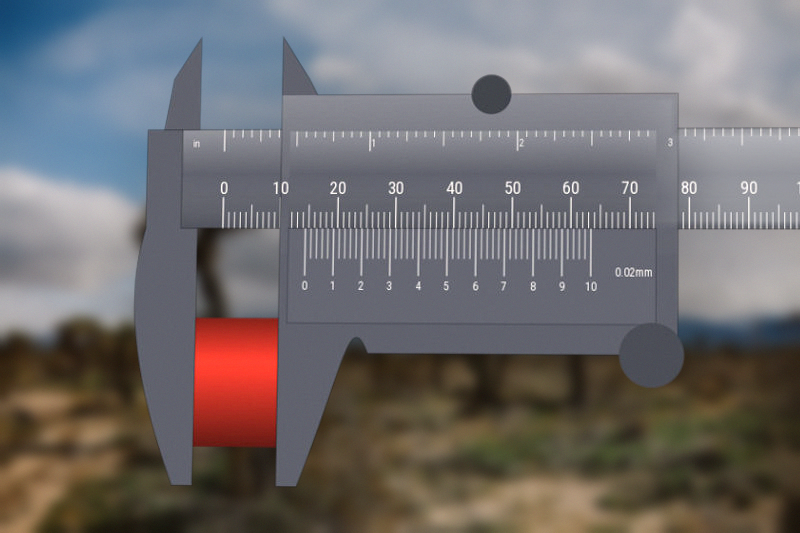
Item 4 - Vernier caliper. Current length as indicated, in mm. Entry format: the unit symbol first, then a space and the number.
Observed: mm 14.4
